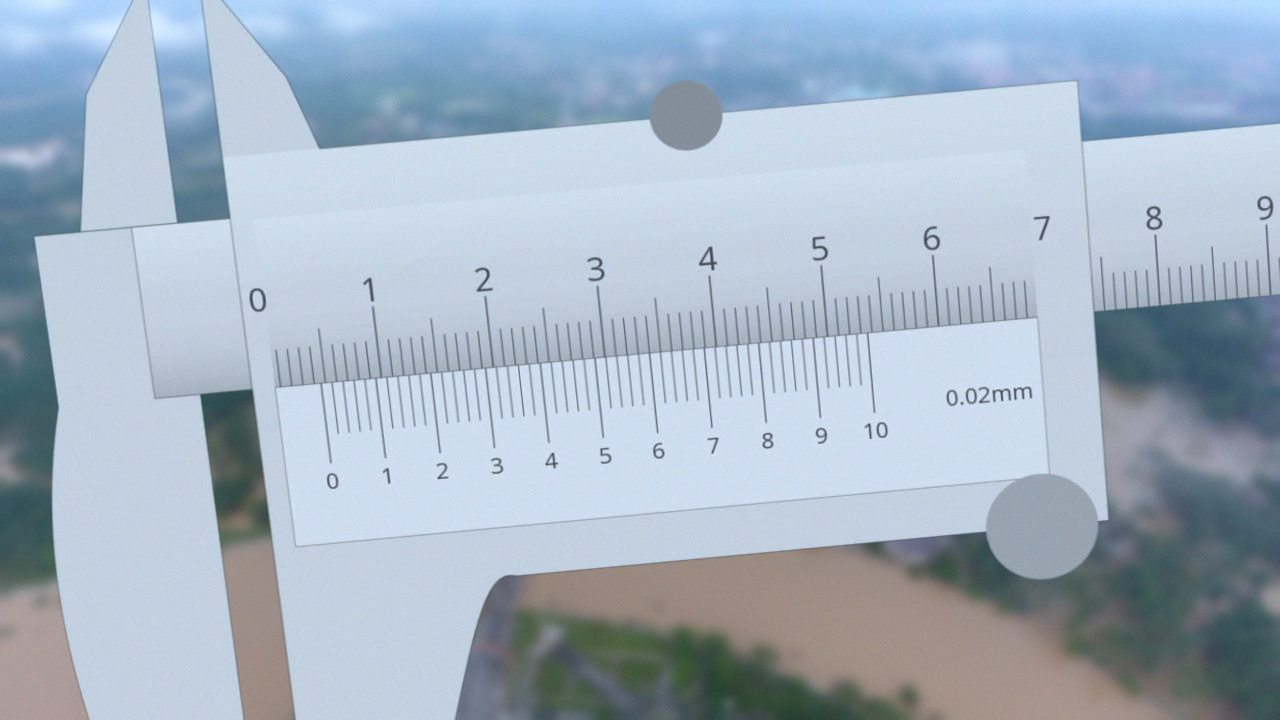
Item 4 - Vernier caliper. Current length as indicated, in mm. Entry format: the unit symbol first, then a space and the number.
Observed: mm 4.6
